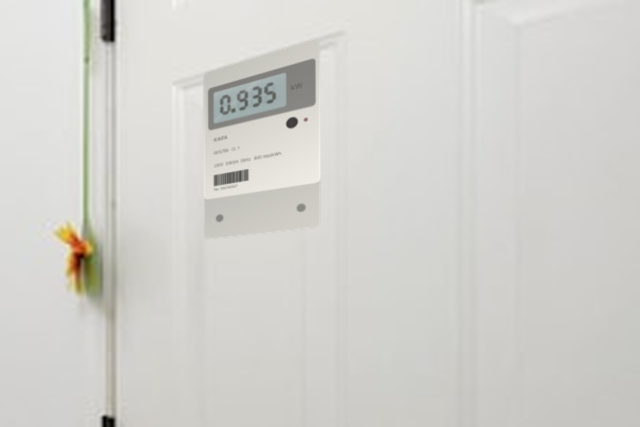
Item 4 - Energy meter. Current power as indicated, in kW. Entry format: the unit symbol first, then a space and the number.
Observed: kW 0.935
